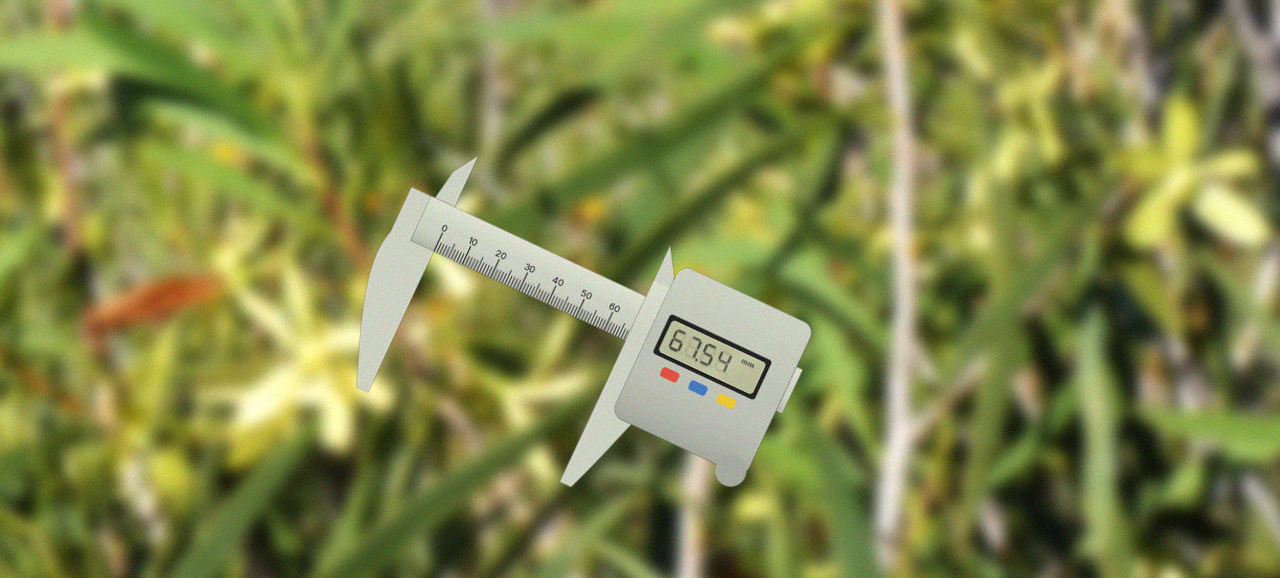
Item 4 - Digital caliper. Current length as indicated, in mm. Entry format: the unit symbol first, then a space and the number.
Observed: mm 67.54
